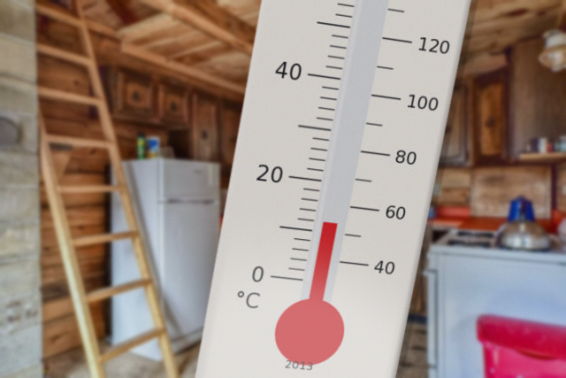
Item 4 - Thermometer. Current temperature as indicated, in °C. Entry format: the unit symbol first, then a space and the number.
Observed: °C 12
